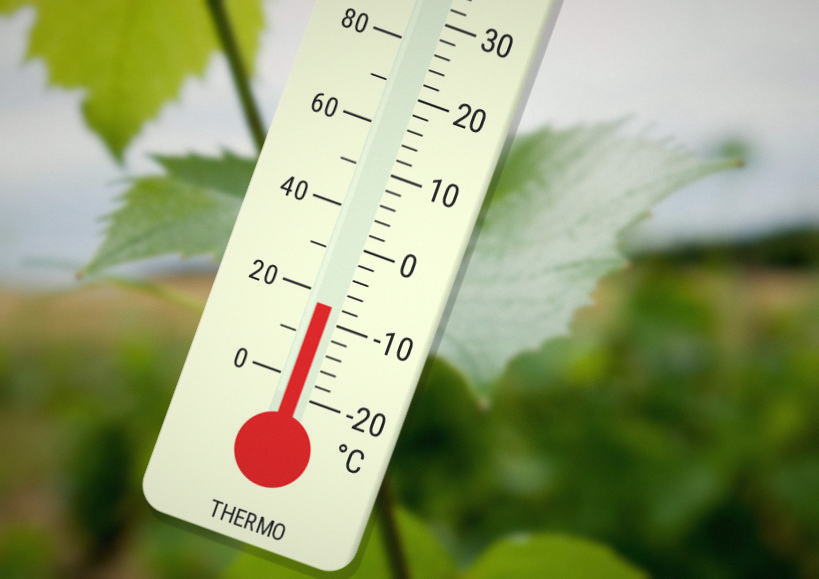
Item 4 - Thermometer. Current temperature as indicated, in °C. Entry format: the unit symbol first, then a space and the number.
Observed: °C -8
